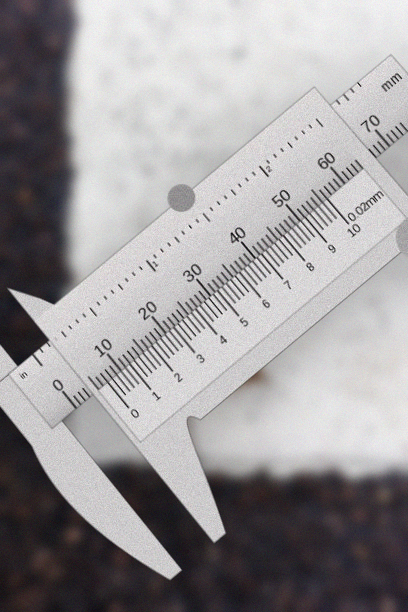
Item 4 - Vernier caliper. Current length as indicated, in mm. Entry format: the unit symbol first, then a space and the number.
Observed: mm 7.0
